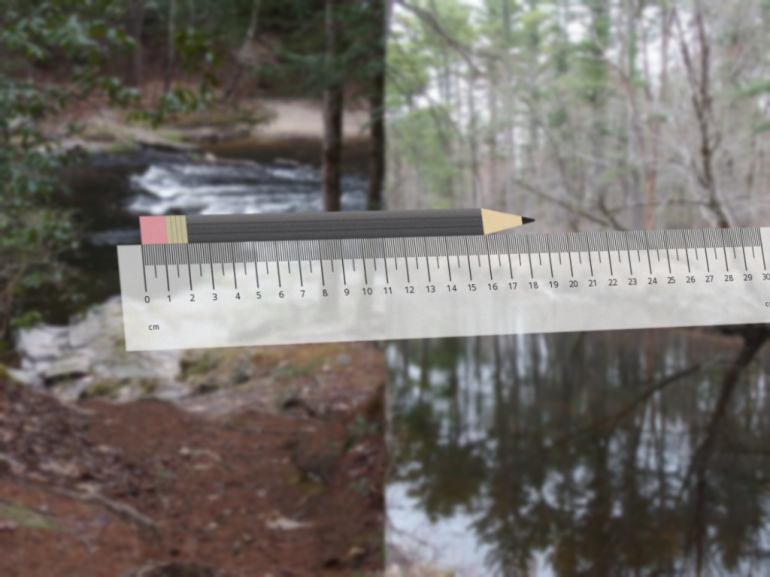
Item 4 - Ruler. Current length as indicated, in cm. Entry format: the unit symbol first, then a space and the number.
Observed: cm 18.5
